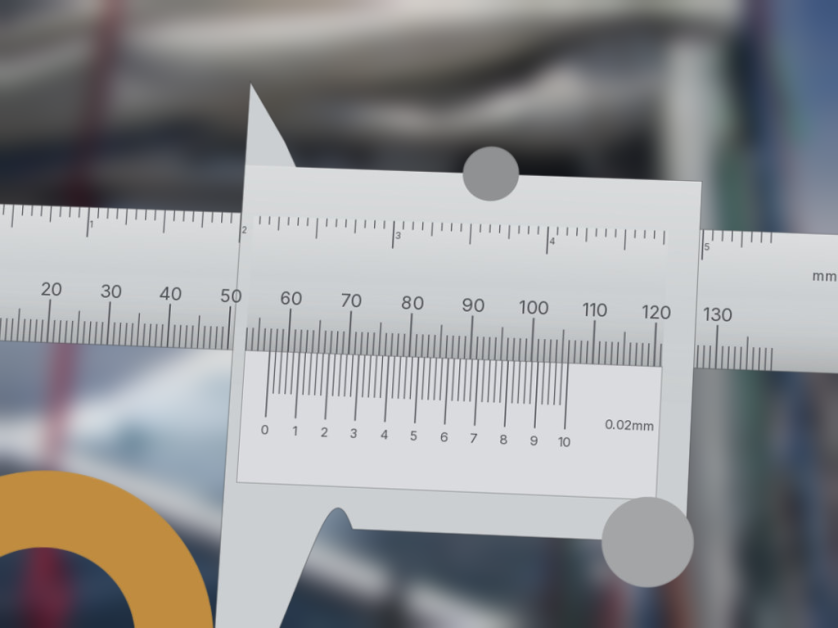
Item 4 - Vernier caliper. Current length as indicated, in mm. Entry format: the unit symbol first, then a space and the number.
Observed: mm 57.0
